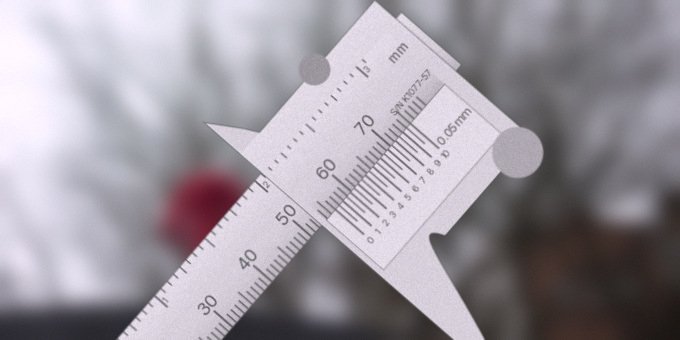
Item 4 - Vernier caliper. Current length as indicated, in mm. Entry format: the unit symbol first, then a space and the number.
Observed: mm 56.0
